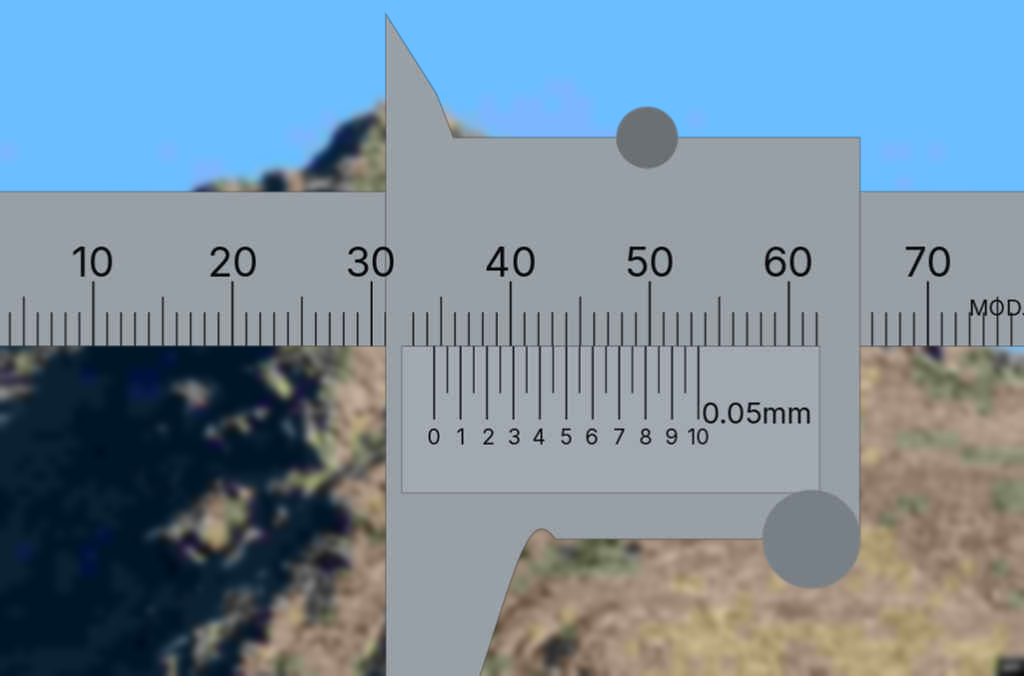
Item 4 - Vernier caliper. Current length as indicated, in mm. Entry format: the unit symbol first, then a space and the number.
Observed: mm 34.5
